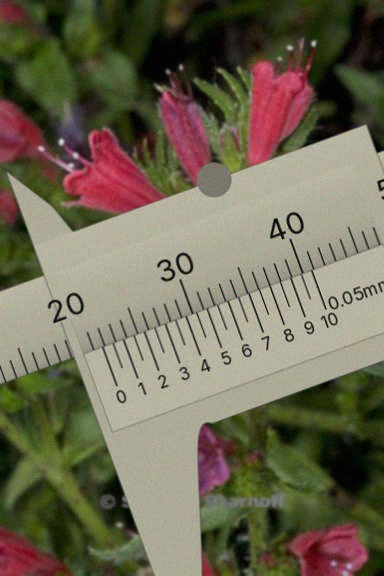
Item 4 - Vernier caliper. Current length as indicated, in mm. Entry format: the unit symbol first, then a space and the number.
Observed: mm 21.8
